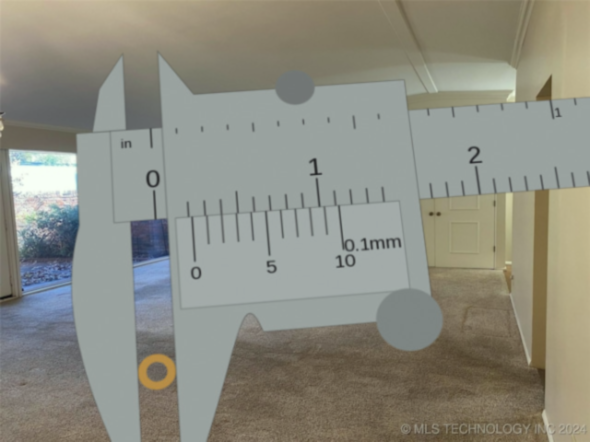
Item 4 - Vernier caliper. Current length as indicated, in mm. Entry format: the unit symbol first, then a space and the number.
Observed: mm 2.2
